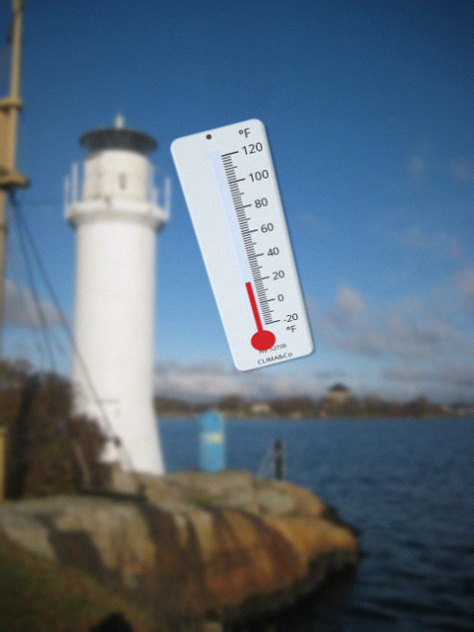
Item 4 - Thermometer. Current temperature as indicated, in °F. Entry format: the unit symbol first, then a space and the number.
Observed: °F 20
